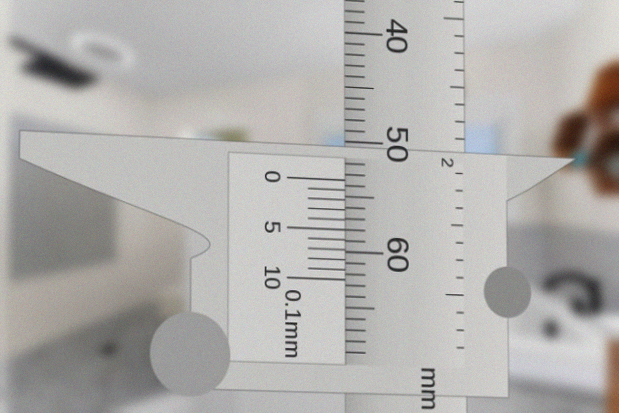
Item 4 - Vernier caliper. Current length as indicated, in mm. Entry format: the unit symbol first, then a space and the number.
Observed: mm 53.5
